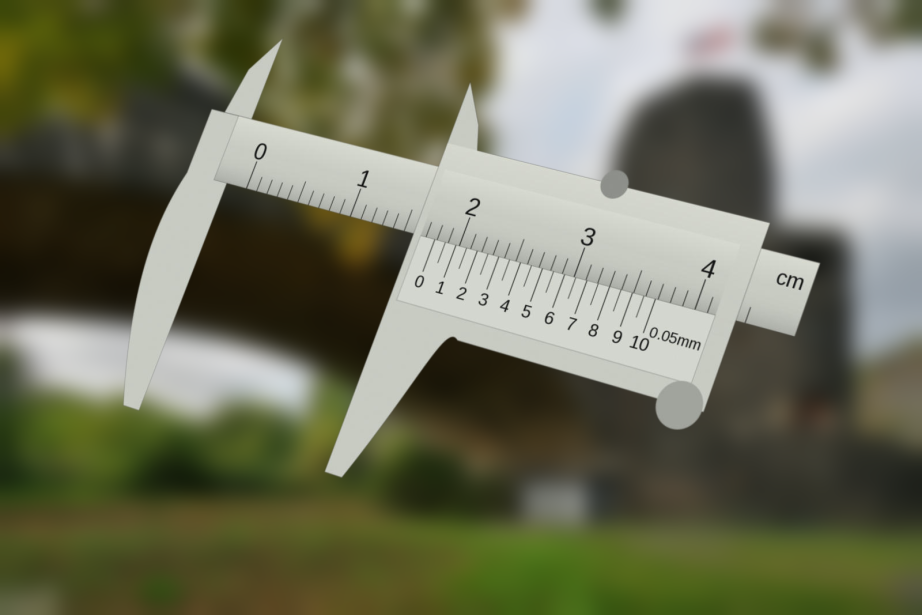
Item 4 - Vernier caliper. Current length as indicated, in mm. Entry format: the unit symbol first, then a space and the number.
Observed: mm 17.8
